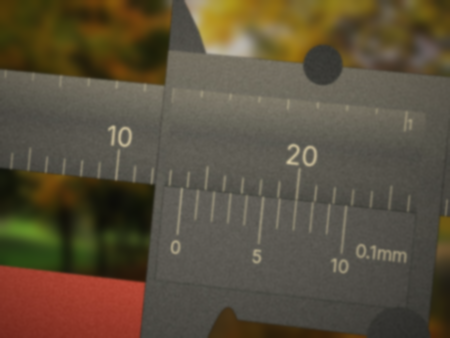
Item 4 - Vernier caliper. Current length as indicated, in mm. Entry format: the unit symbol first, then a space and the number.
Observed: mm 13.7
